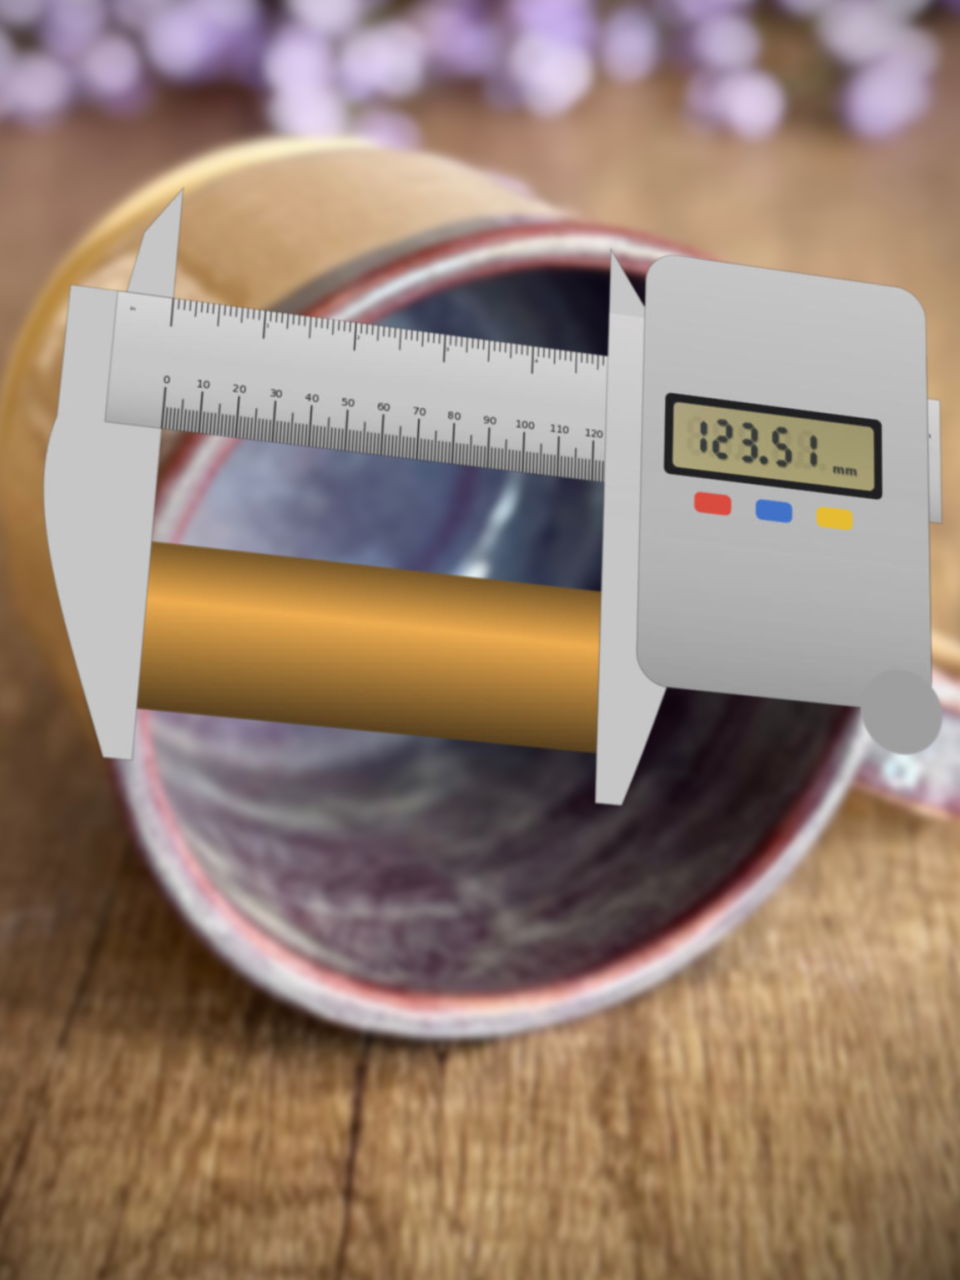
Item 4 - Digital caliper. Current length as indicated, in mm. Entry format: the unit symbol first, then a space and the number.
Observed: mm 123.51
